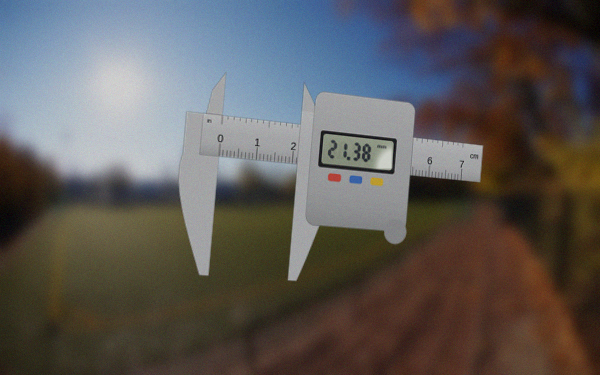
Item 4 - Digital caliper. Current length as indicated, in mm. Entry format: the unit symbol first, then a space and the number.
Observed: mm 21.38
